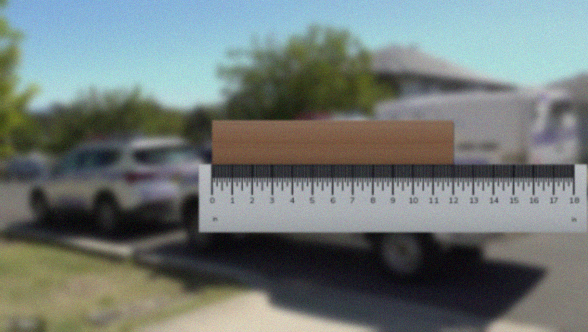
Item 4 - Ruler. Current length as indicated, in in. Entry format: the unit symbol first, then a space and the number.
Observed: in 12
